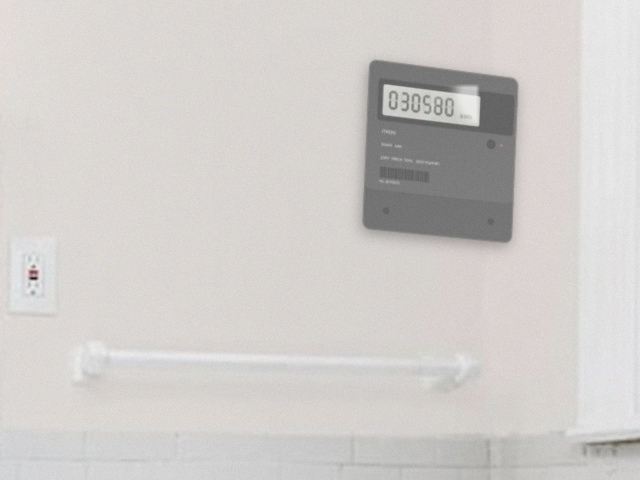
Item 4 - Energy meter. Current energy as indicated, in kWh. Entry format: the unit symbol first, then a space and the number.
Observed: kWh 30580
